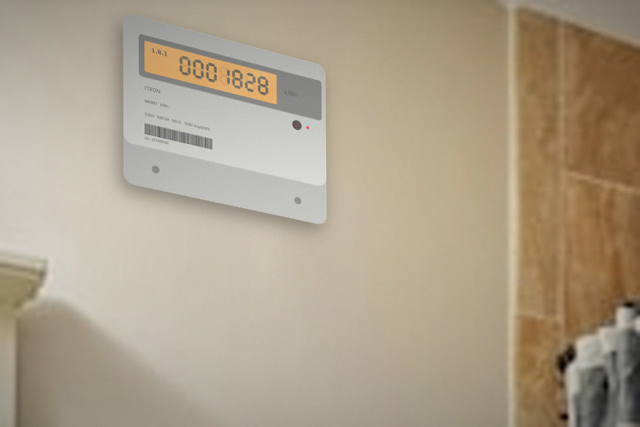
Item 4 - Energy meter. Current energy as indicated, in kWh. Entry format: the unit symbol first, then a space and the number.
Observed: kWh 1828
